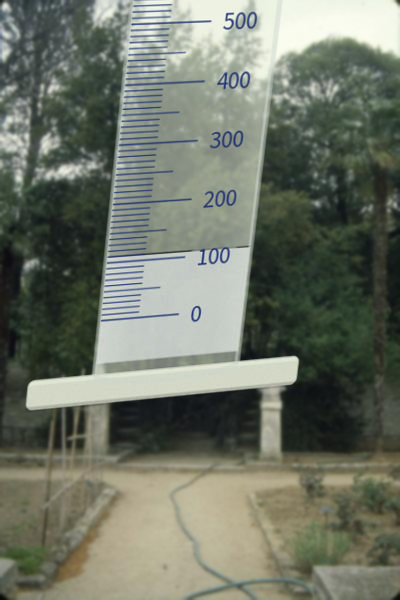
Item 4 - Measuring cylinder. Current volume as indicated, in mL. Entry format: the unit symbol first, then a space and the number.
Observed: mL 110
